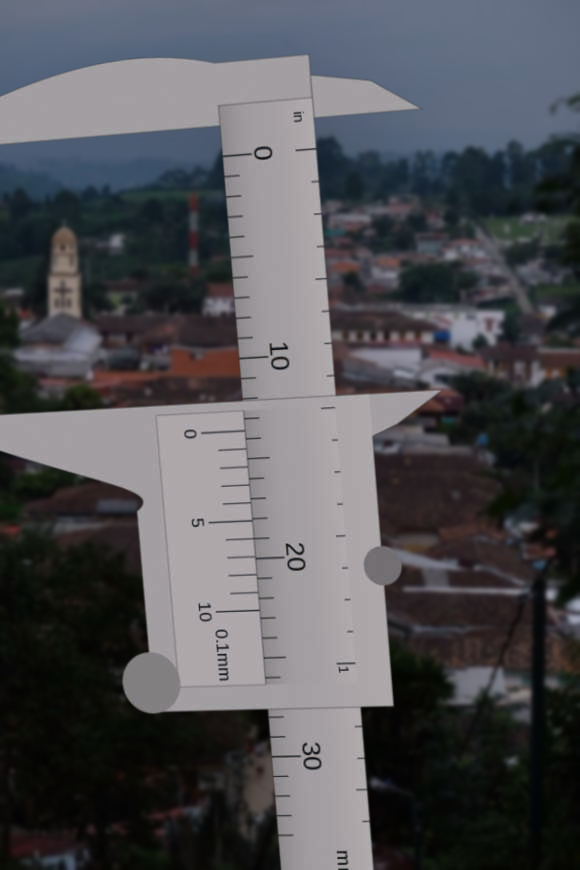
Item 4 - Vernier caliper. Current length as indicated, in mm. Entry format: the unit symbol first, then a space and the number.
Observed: mm 13.6
